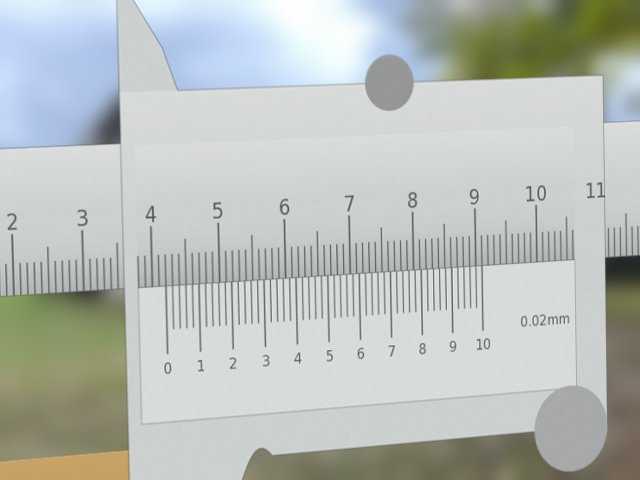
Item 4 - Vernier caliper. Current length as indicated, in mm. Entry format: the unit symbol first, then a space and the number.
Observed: mm 42.0
